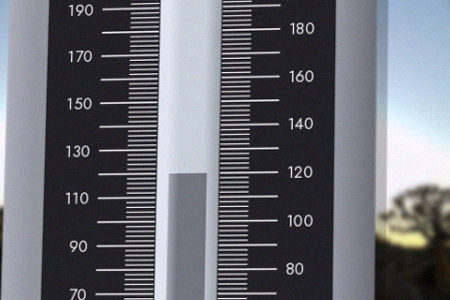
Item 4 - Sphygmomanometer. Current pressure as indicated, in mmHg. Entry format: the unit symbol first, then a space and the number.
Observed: mmHg 120
